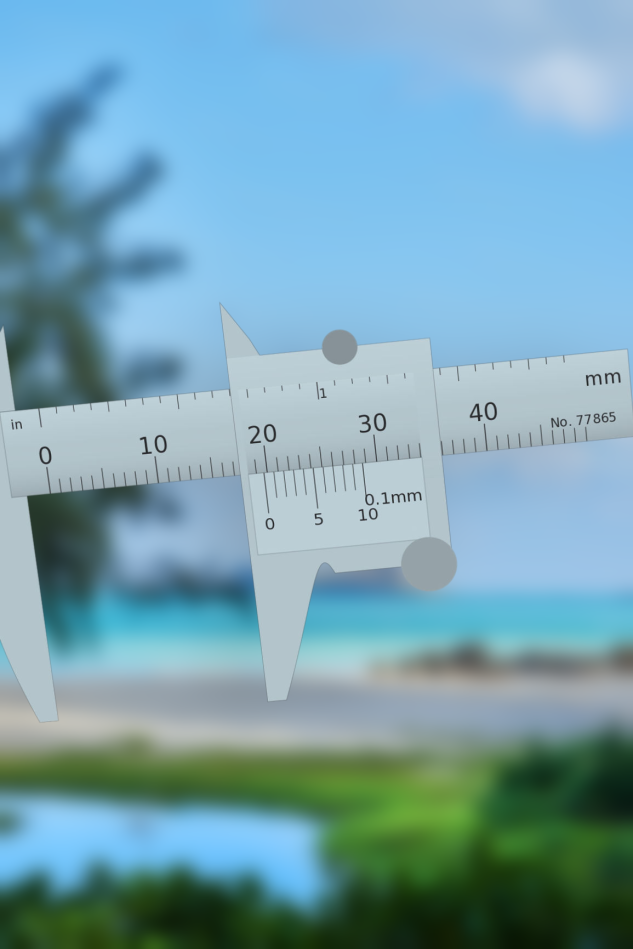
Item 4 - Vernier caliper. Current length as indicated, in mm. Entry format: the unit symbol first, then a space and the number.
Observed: mm 19.7
